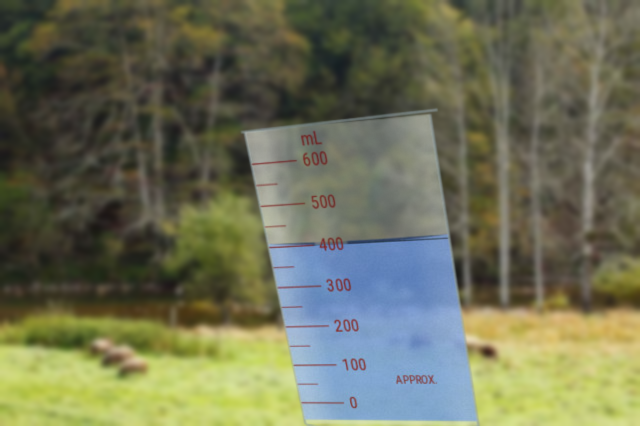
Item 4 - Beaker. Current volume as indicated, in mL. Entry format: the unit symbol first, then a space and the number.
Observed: mL 400
